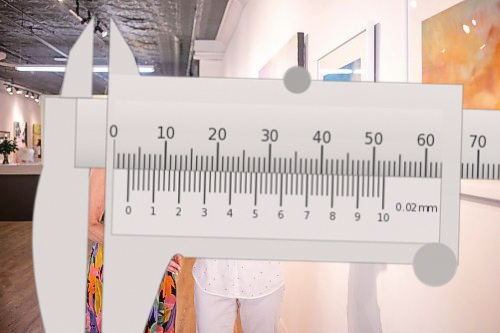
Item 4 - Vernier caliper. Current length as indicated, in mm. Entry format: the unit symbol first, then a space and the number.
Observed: mm 3.0
